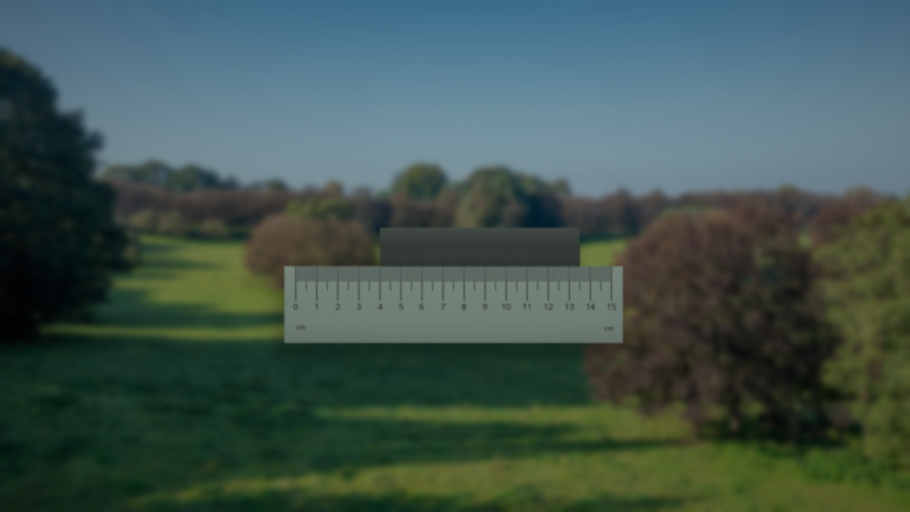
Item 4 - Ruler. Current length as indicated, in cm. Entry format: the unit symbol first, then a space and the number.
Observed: cm 9.5
